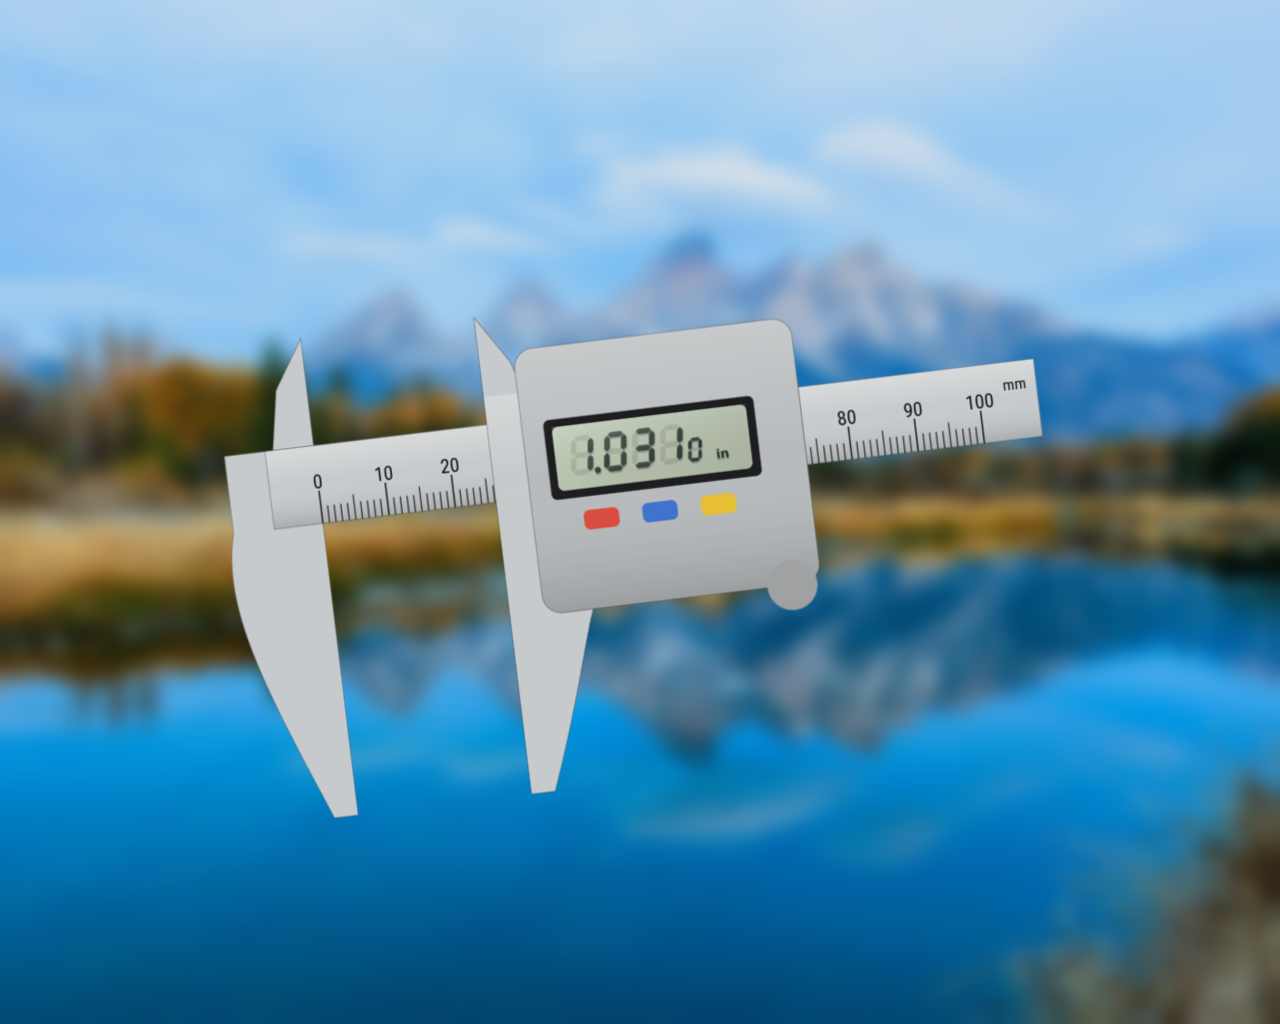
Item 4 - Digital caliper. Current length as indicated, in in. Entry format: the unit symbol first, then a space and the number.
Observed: in 1.0310
